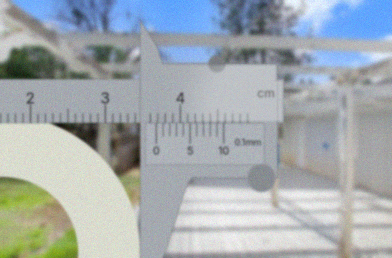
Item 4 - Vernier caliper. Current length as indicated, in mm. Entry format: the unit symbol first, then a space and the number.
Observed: mm 36.8
